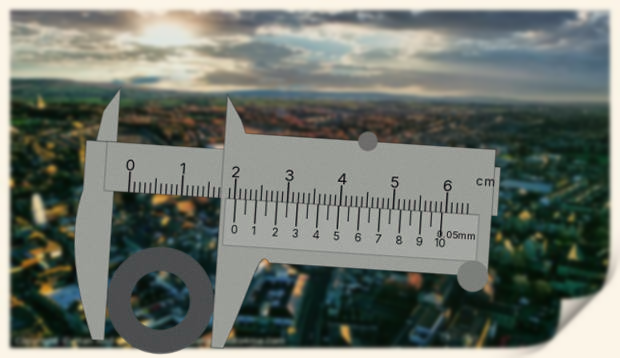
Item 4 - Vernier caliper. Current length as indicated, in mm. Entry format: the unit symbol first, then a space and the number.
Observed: mm 20.2
